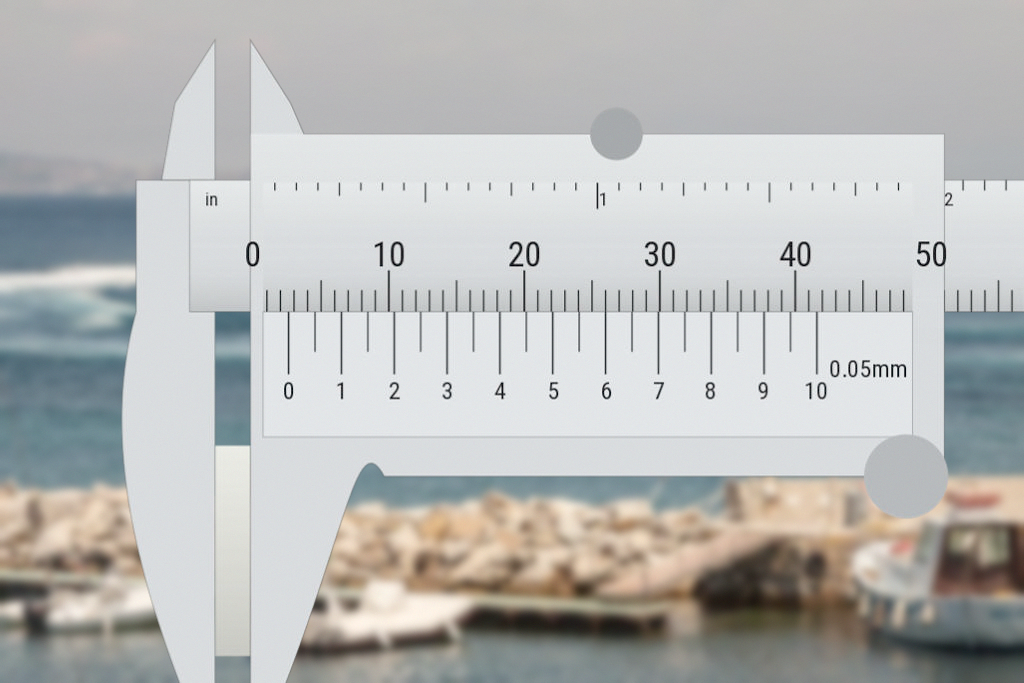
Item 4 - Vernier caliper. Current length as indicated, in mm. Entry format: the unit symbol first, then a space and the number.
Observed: mm 2.6
